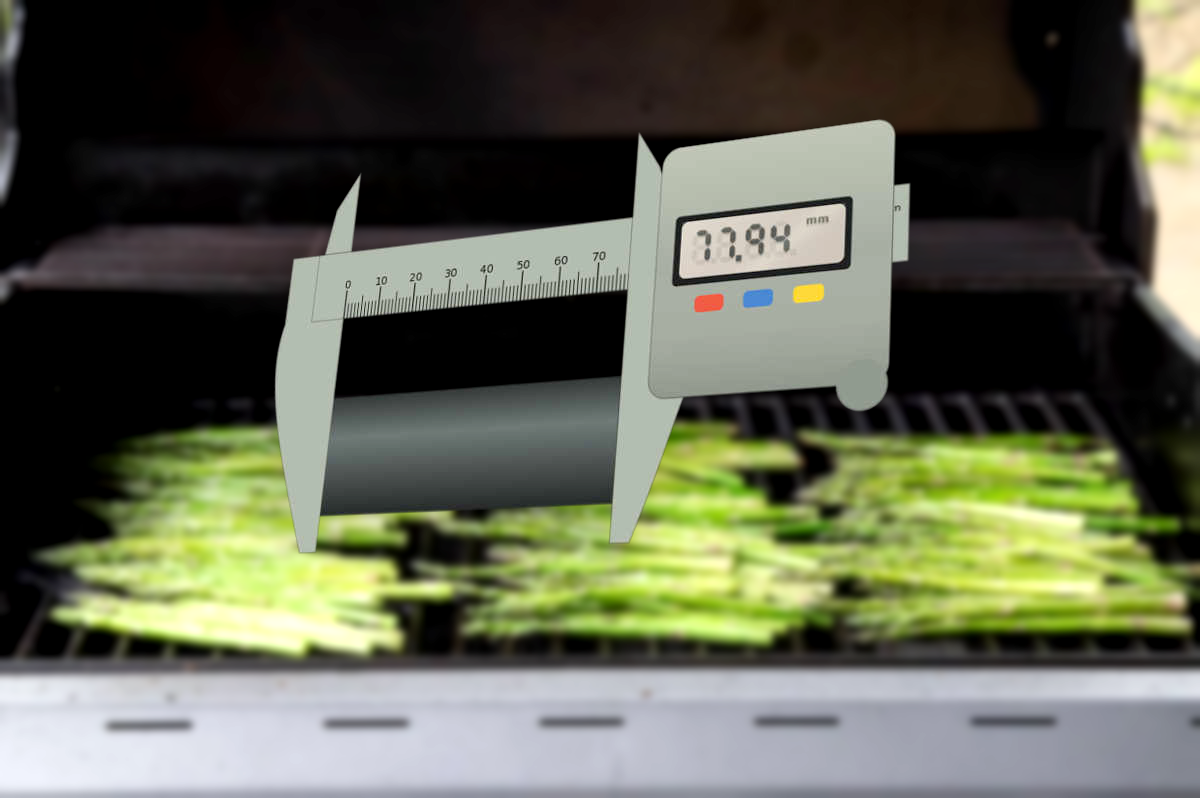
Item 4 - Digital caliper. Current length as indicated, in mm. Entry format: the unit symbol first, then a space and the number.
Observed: mm 77.94
